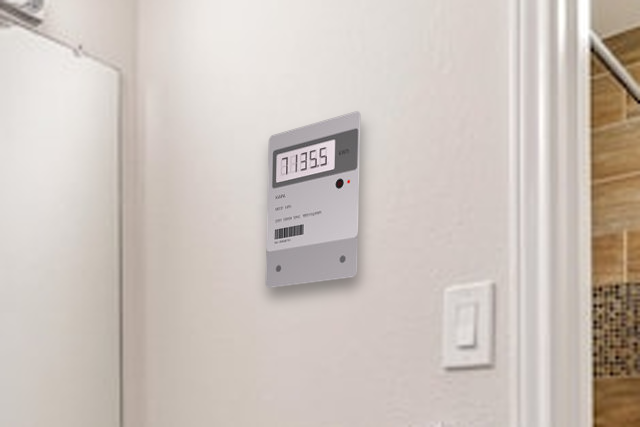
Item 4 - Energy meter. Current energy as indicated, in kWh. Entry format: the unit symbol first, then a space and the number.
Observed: kWh 7135.5
